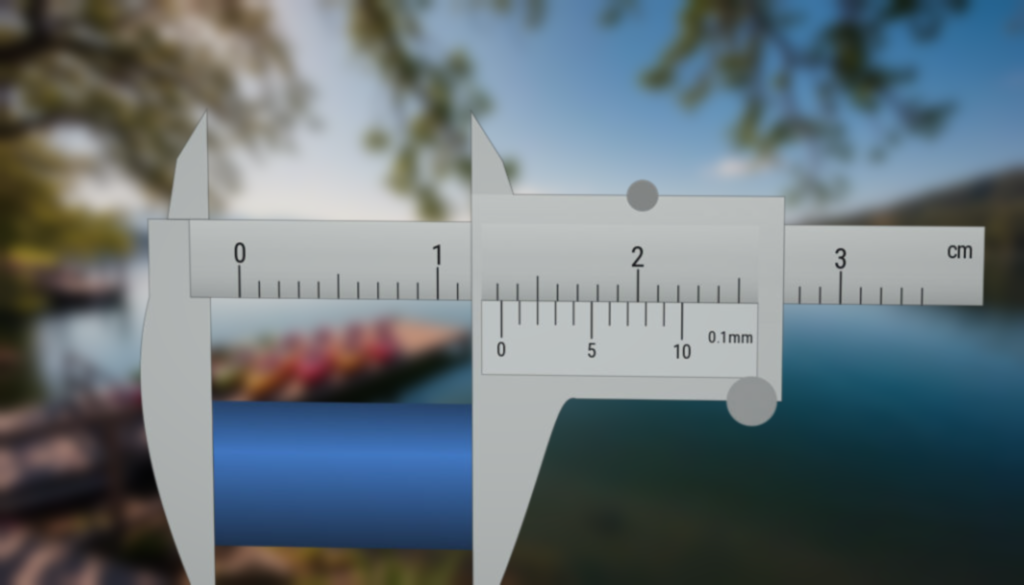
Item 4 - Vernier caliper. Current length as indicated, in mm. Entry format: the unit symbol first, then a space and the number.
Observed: mm 13.2
